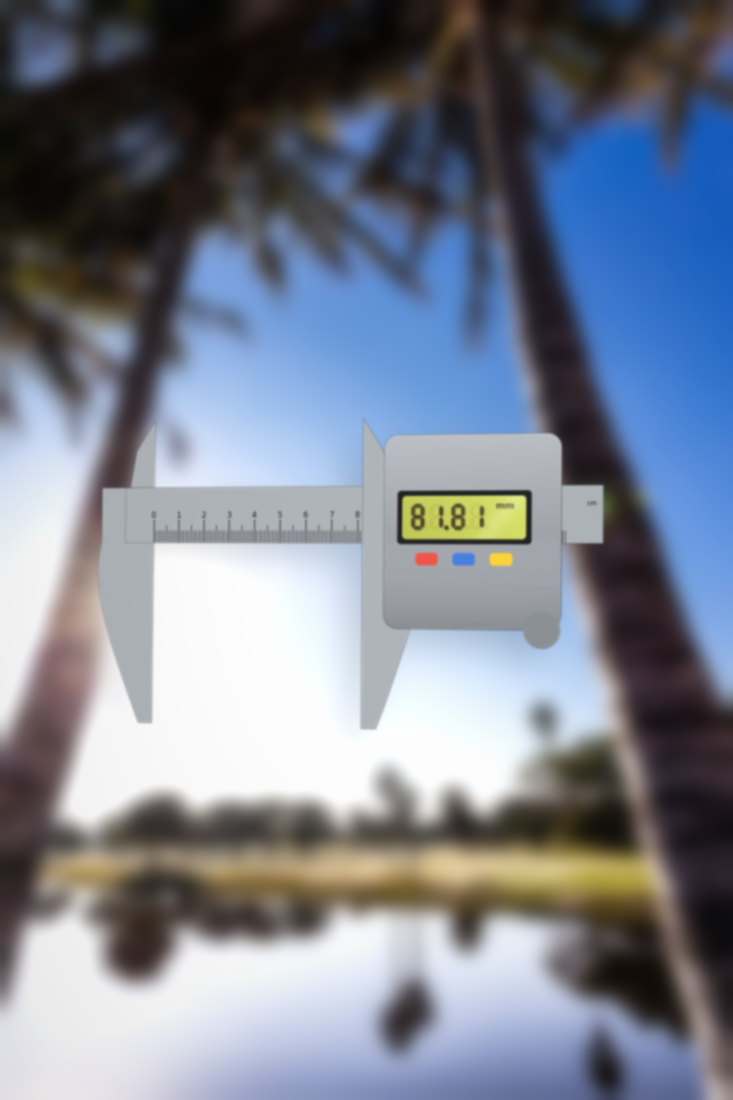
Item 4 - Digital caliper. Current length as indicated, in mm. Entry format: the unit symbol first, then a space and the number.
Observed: mm 81.81
